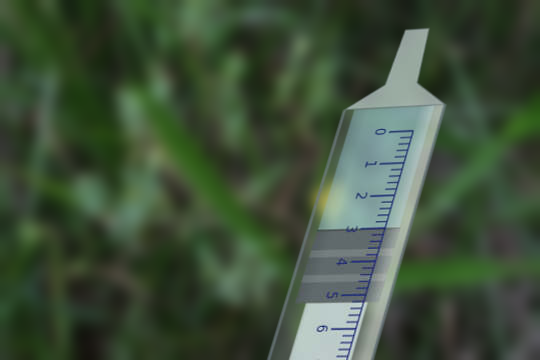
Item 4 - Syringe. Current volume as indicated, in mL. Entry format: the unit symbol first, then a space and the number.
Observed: mL 3
